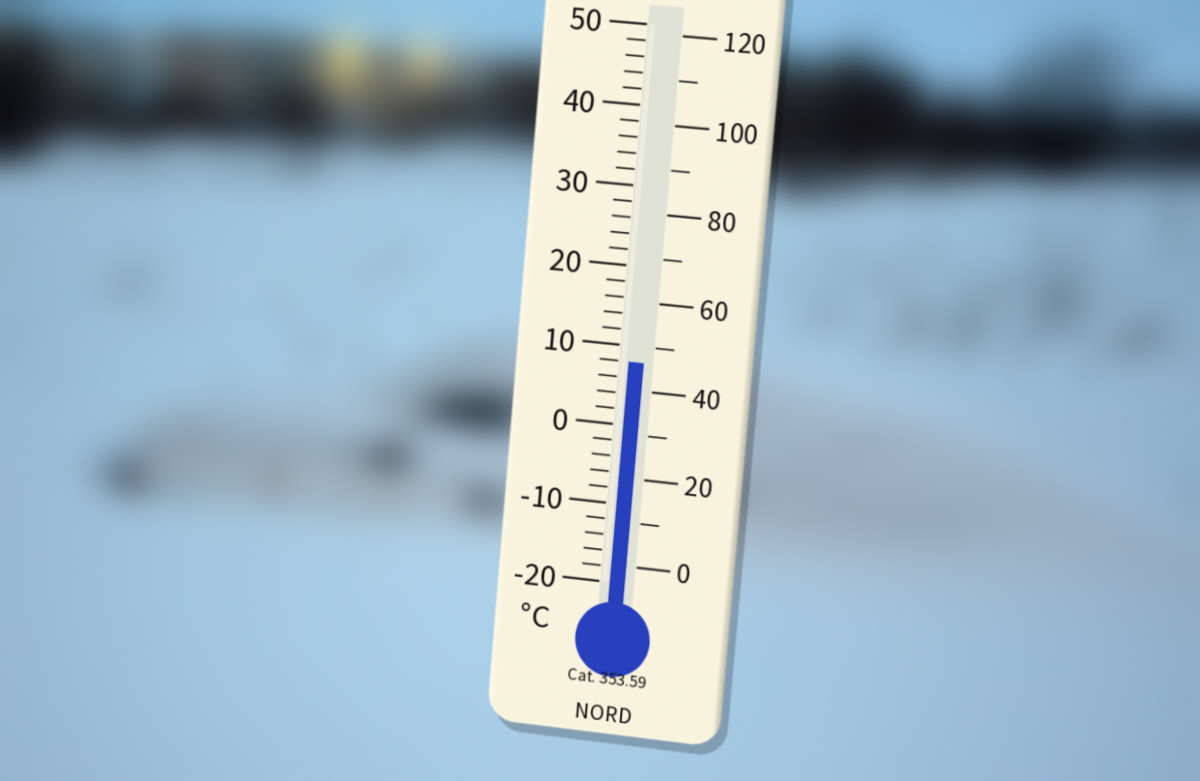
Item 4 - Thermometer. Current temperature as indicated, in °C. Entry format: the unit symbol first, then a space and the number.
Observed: °C 8
